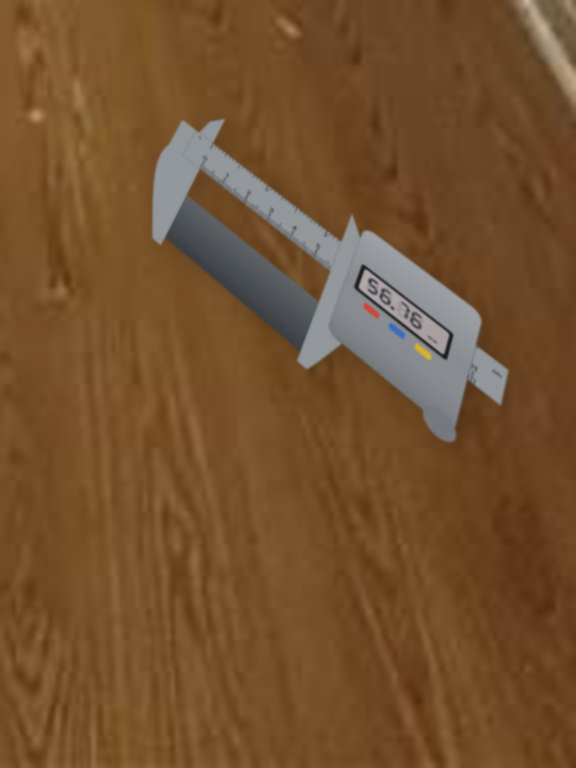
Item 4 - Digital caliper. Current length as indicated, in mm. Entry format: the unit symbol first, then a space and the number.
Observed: mm 56.76
